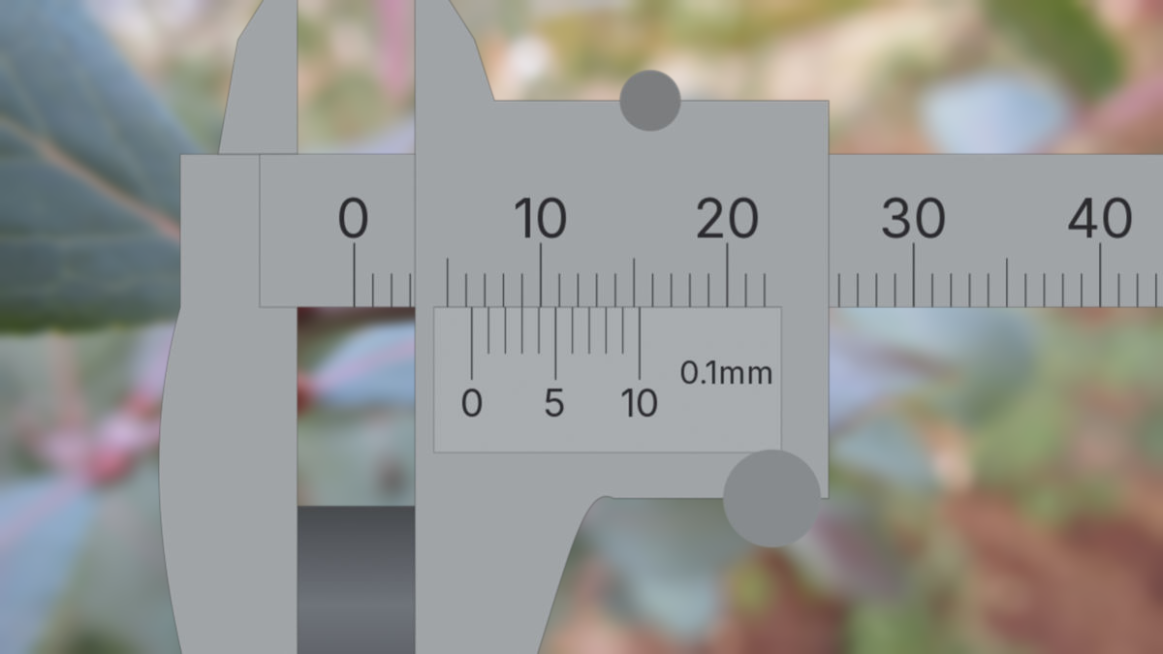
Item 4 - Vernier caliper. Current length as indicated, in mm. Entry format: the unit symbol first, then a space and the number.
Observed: mm 6.3
